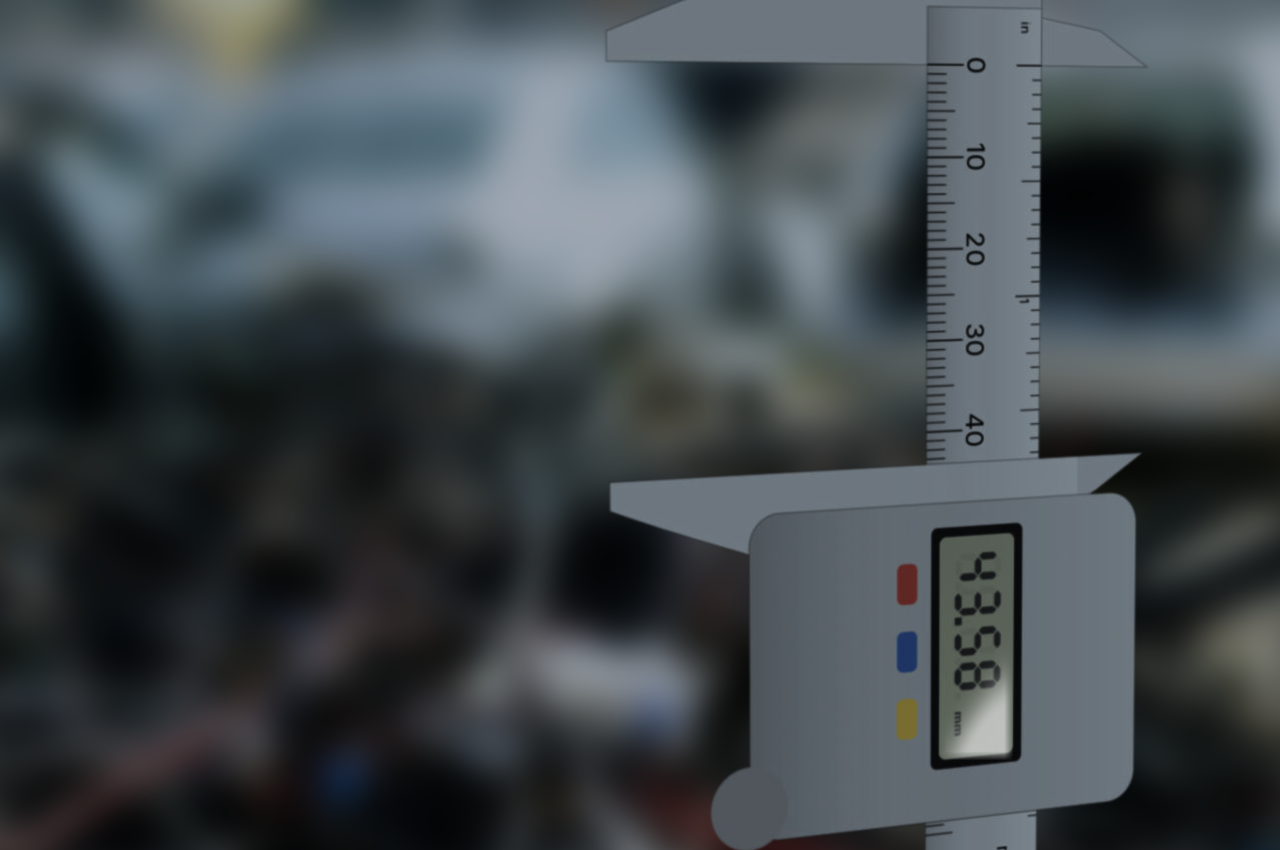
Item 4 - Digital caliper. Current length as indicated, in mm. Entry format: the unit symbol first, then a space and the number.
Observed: mm 43.58
